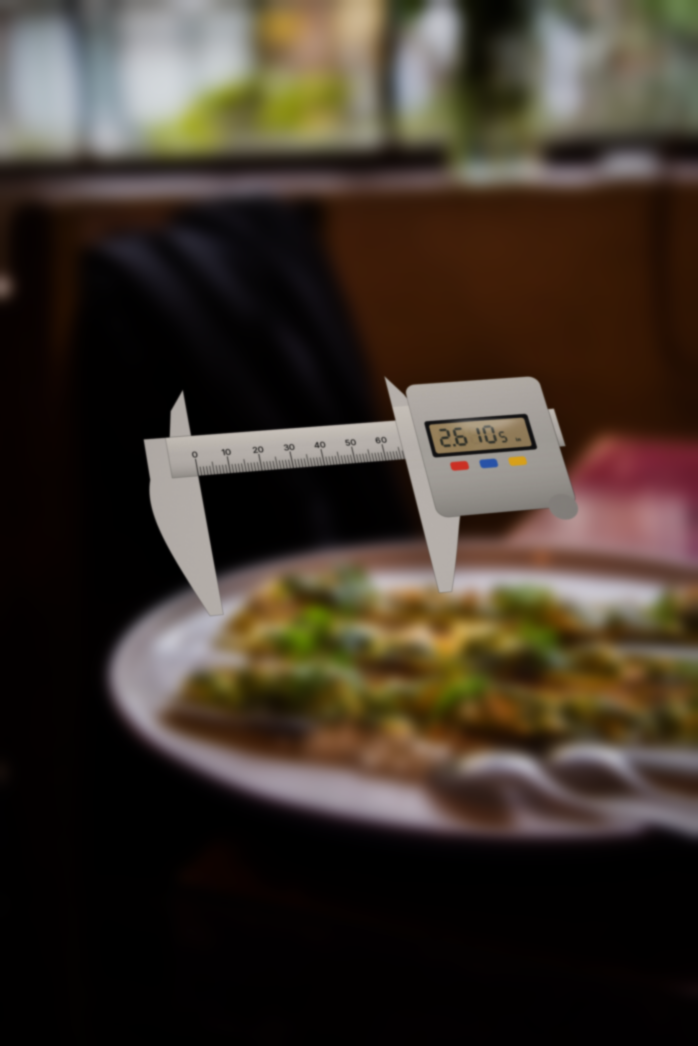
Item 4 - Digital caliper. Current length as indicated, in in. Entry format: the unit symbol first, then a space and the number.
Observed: in 2.6105
